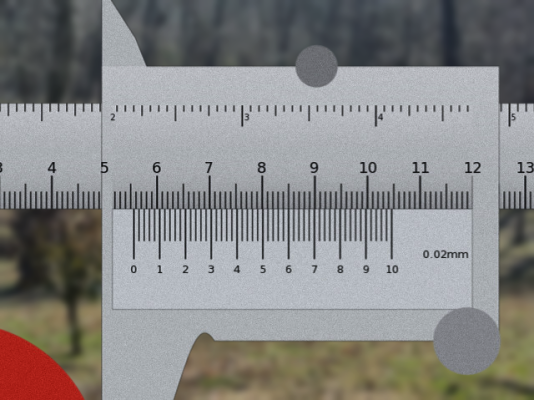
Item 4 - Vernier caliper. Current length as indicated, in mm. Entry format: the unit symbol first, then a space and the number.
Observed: mm 55.6
